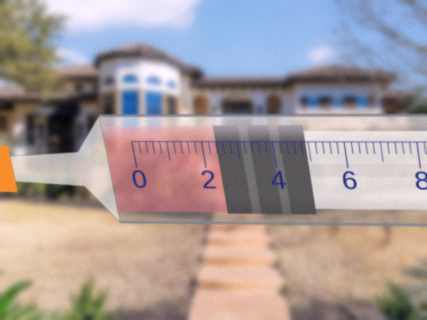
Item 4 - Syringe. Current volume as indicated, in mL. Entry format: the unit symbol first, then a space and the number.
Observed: mL 2.4
